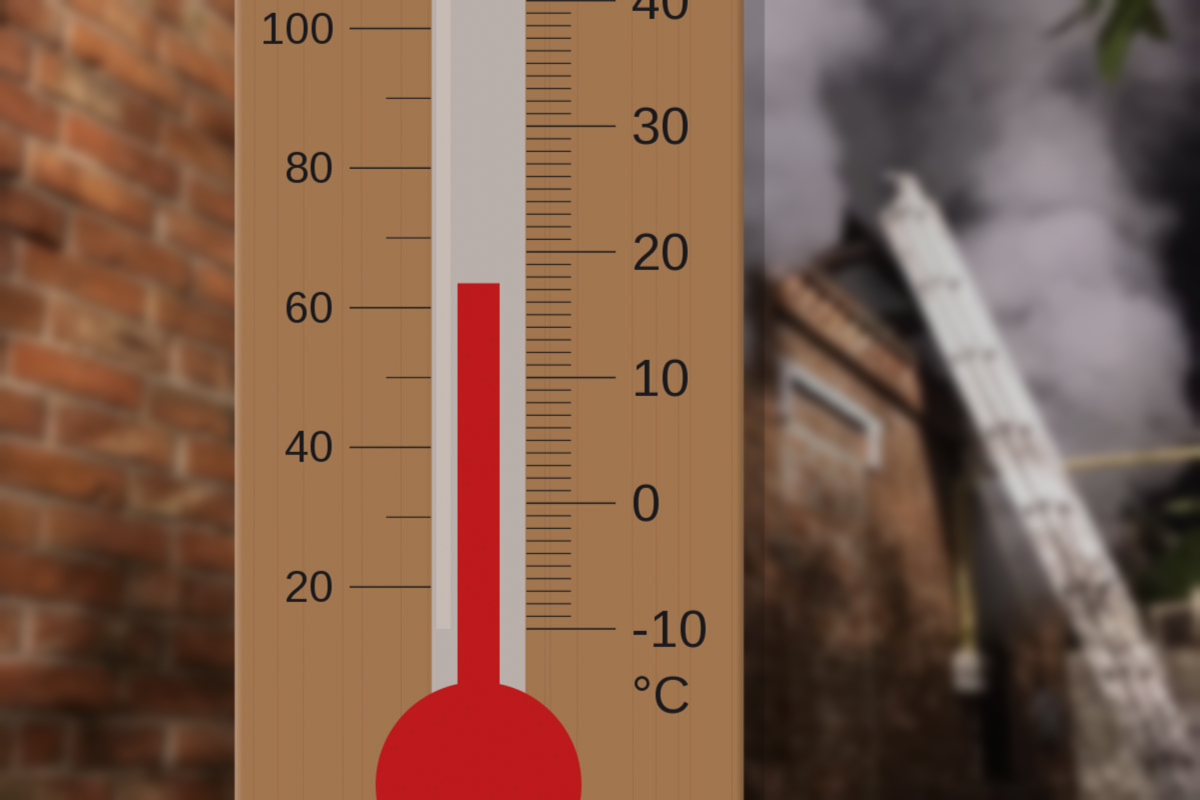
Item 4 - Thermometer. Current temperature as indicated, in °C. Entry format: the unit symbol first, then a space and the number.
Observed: °C 17.5
